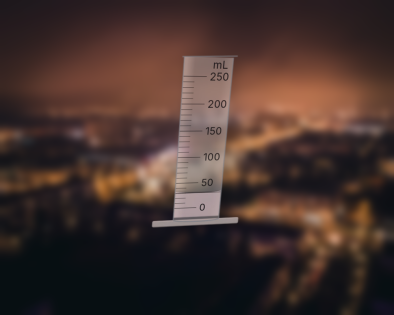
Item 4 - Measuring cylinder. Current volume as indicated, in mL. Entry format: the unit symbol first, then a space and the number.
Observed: mL 30
